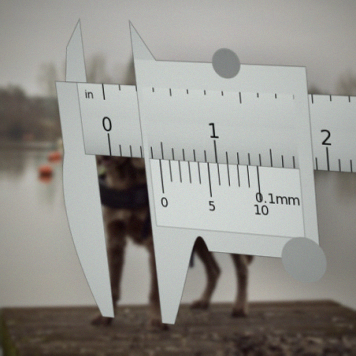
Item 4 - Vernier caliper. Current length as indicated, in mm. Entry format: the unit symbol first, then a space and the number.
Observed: mm 4.7
